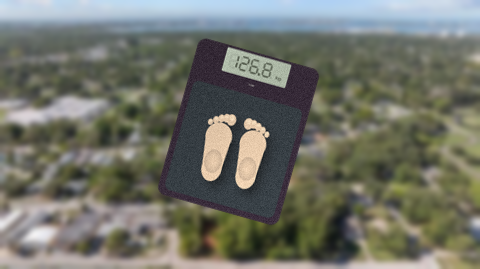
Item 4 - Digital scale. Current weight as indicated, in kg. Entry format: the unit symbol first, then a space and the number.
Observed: kg 126.8
